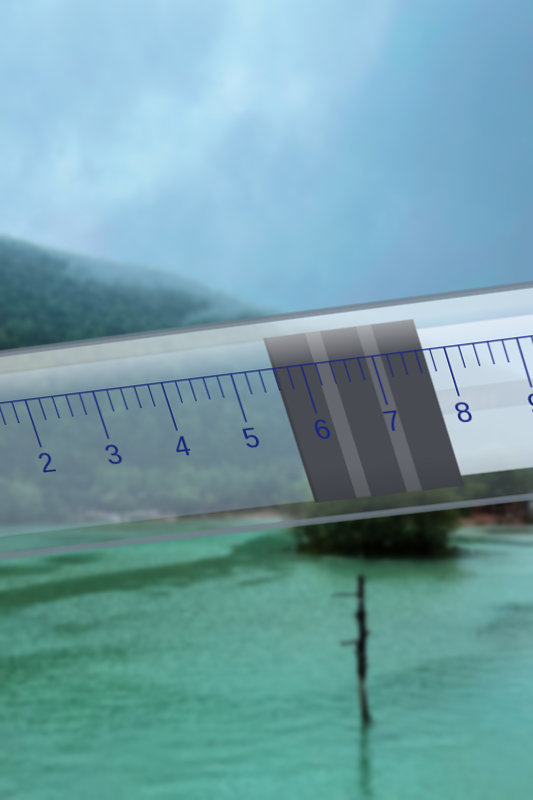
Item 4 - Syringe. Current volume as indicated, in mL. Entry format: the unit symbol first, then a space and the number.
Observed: mL 5.6
